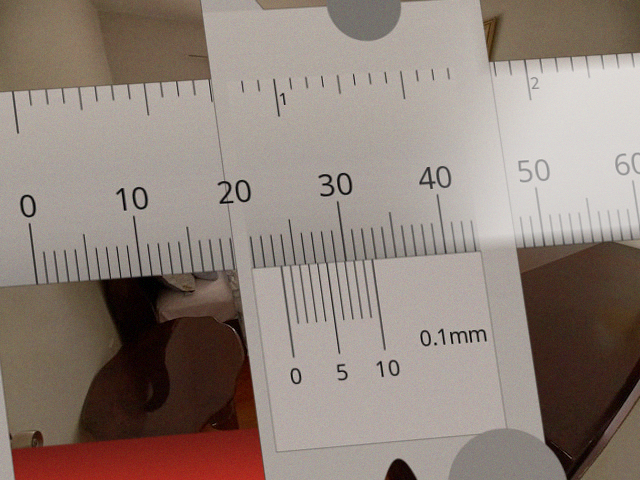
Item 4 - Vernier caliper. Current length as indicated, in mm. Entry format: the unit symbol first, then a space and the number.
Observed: mm 23.6
